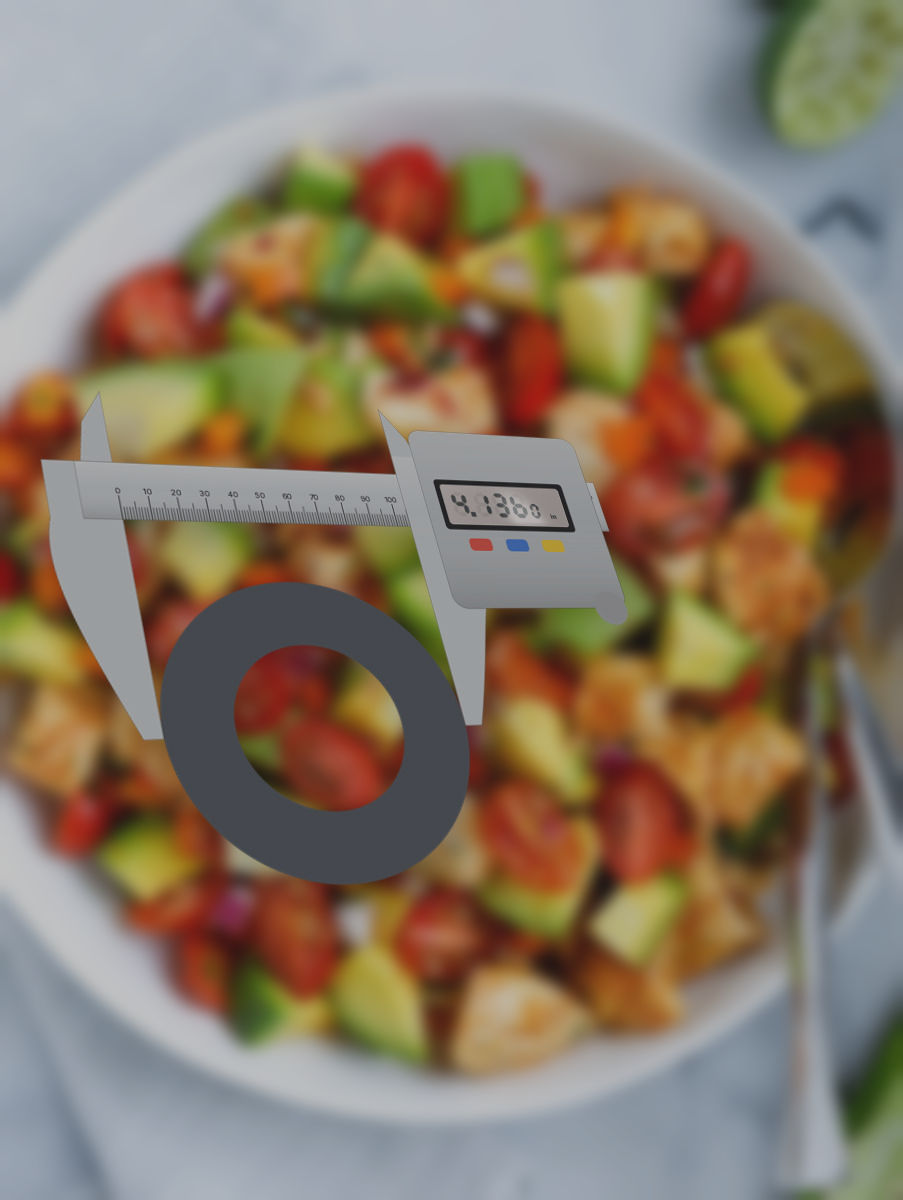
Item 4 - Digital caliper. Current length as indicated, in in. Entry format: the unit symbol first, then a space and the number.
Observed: in 4.1360
